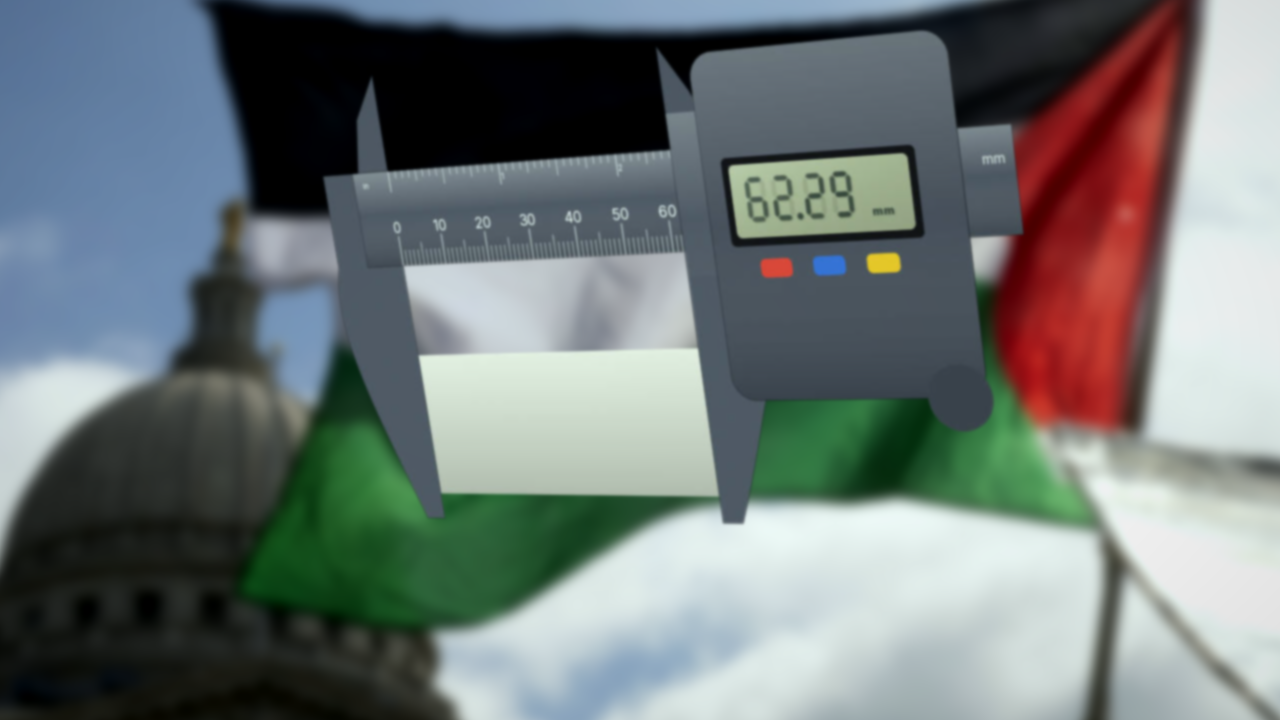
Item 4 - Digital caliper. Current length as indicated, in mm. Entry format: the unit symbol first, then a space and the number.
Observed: mm 62.29
